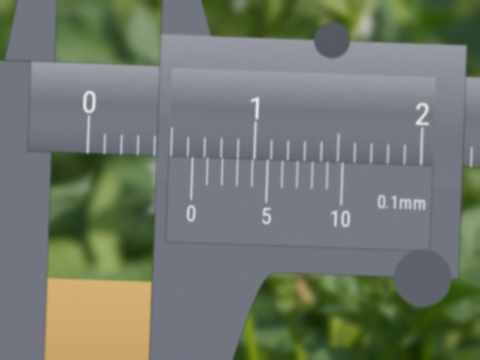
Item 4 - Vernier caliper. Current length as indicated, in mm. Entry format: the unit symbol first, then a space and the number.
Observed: mm 6.3
